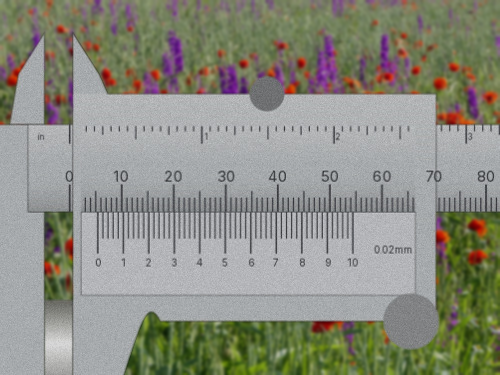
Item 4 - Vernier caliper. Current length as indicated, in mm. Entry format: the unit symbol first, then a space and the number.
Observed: mm 5.4
